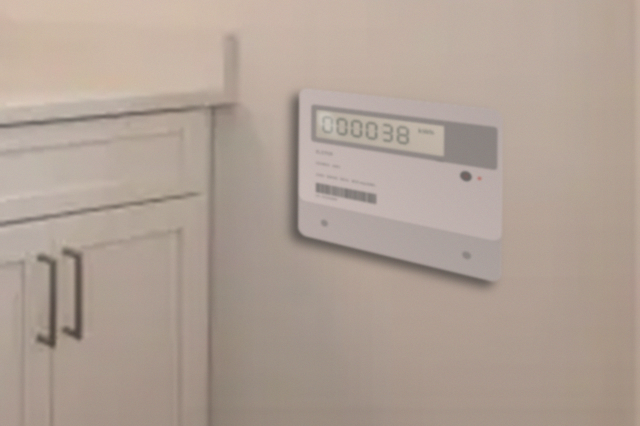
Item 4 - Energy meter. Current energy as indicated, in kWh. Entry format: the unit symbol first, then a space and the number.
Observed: kWh 38
